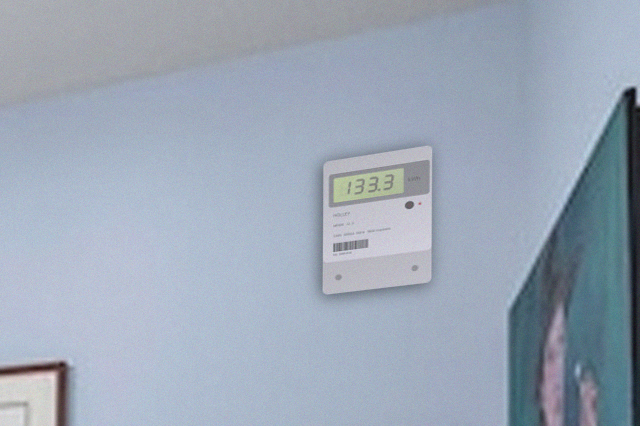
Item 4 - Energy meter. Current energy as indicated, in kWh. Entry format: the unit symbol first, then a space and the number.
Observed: kWh 133.3
